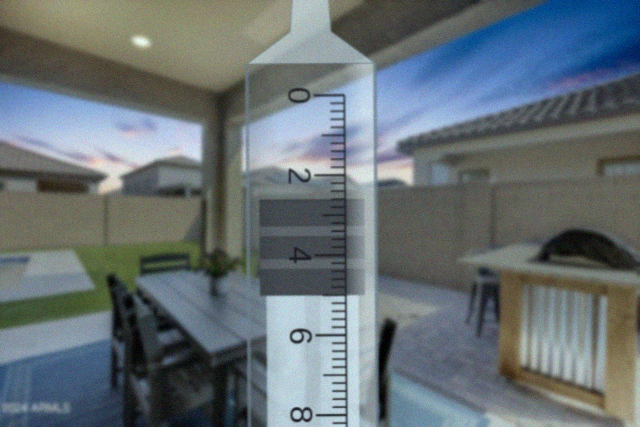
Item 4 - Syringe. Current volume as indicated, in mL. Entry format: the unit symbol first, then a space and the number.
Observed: mL 2.6
